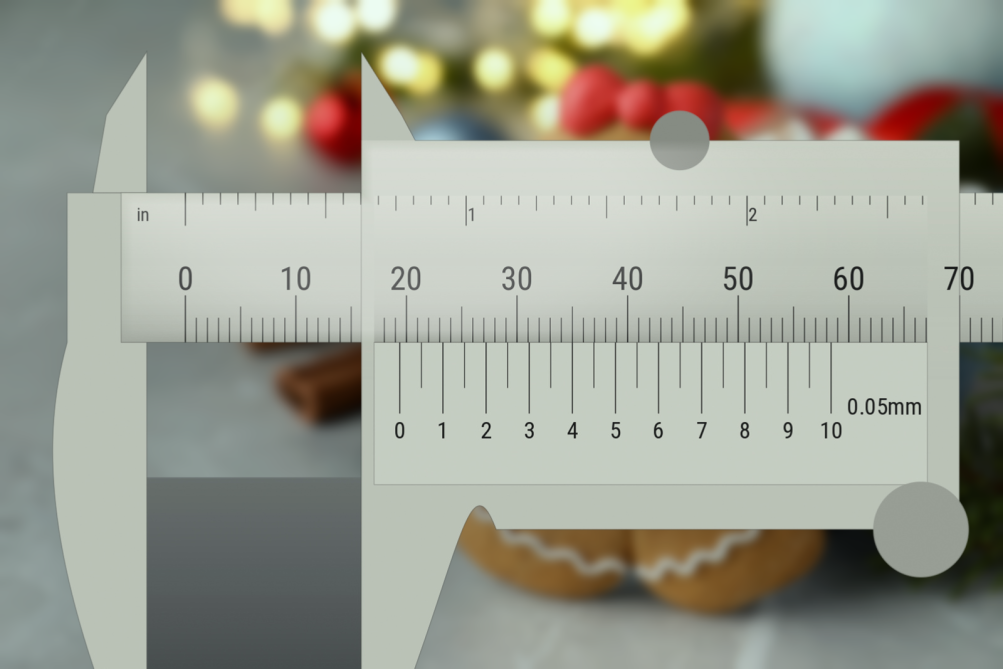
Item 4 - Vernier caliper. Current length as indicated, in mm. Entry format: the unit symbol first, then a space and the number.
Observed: mm 19.4
